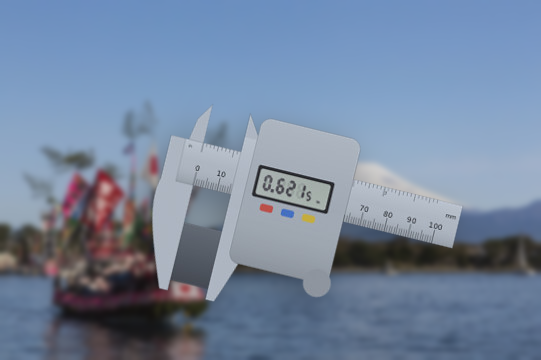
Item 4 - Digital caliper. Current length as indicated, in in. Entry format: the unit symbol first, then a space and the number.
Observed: in 0.6215
